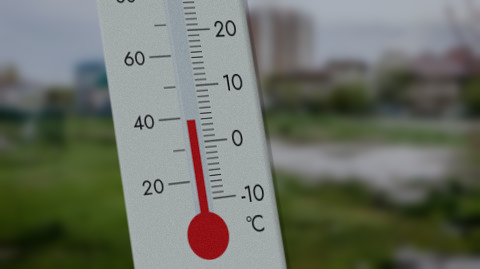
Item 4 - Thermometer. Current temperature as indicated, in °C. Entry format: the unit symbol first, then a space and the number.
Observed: °C 4
